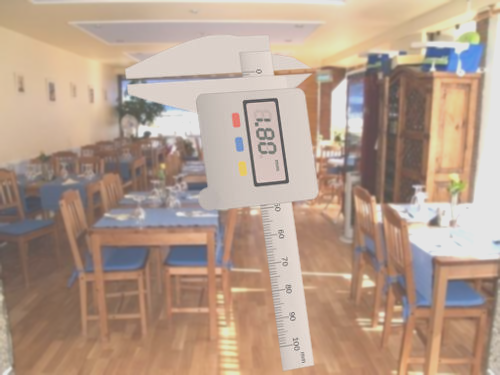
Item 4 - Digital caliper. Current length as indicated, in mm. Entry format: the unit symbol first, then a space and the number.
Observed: mm 1.80
